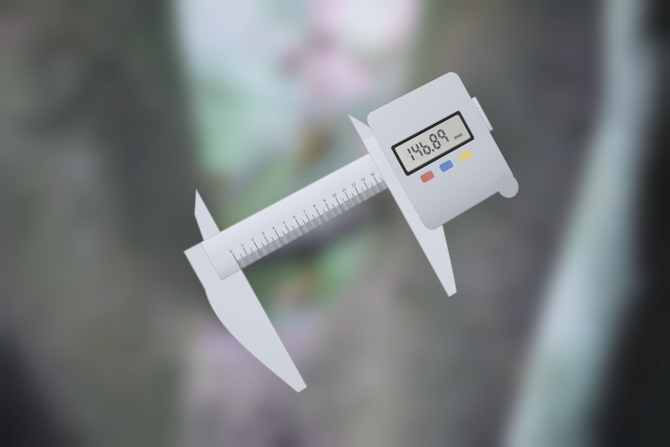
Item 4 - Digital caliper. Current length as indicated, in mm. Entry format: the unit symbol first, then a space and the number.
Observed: mm 146.89
